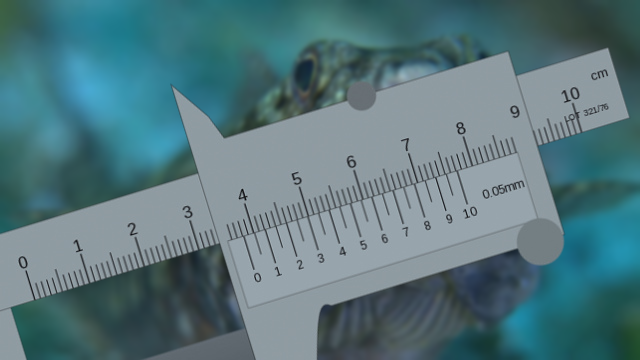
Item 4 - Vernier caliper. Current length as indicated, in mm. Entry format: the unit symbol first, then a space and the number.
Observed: mm 38.2
